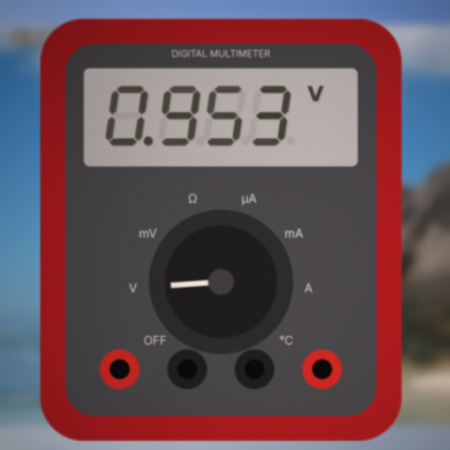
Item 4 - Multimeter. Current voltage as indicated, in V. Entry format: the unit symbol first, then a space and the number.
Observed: V 0.953
